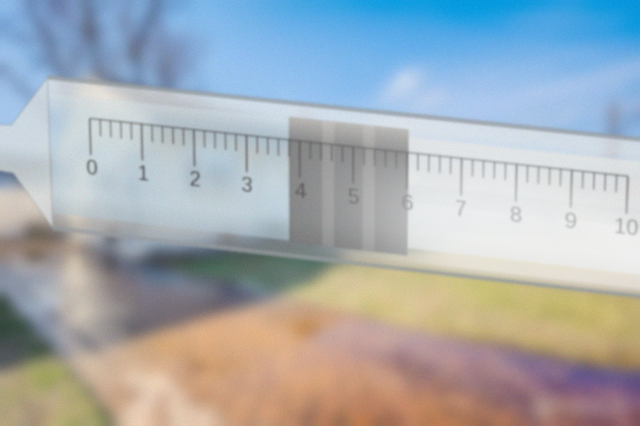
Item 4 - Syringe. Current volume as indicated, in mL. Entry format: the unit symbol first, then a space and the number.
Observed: mL 3.8
